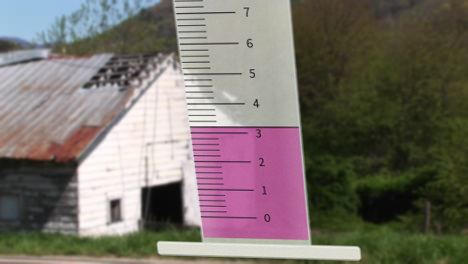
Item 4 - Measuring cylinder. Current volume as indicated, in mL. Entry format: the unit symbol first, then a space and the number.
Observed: mL 3.2
